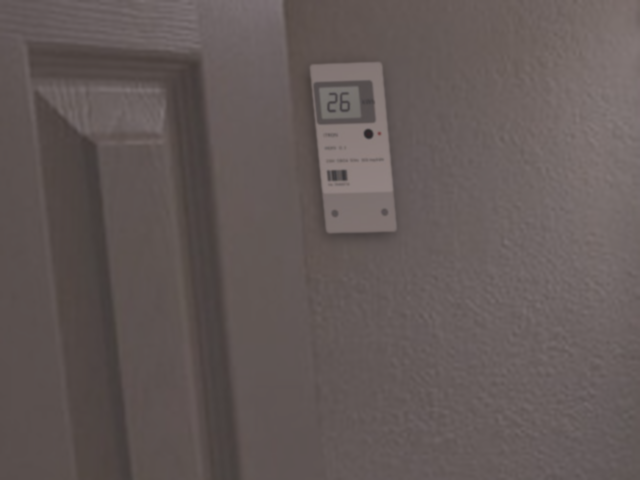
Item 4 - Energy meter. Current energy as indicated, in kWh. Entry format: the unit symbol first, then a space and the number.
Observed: kWh 26
